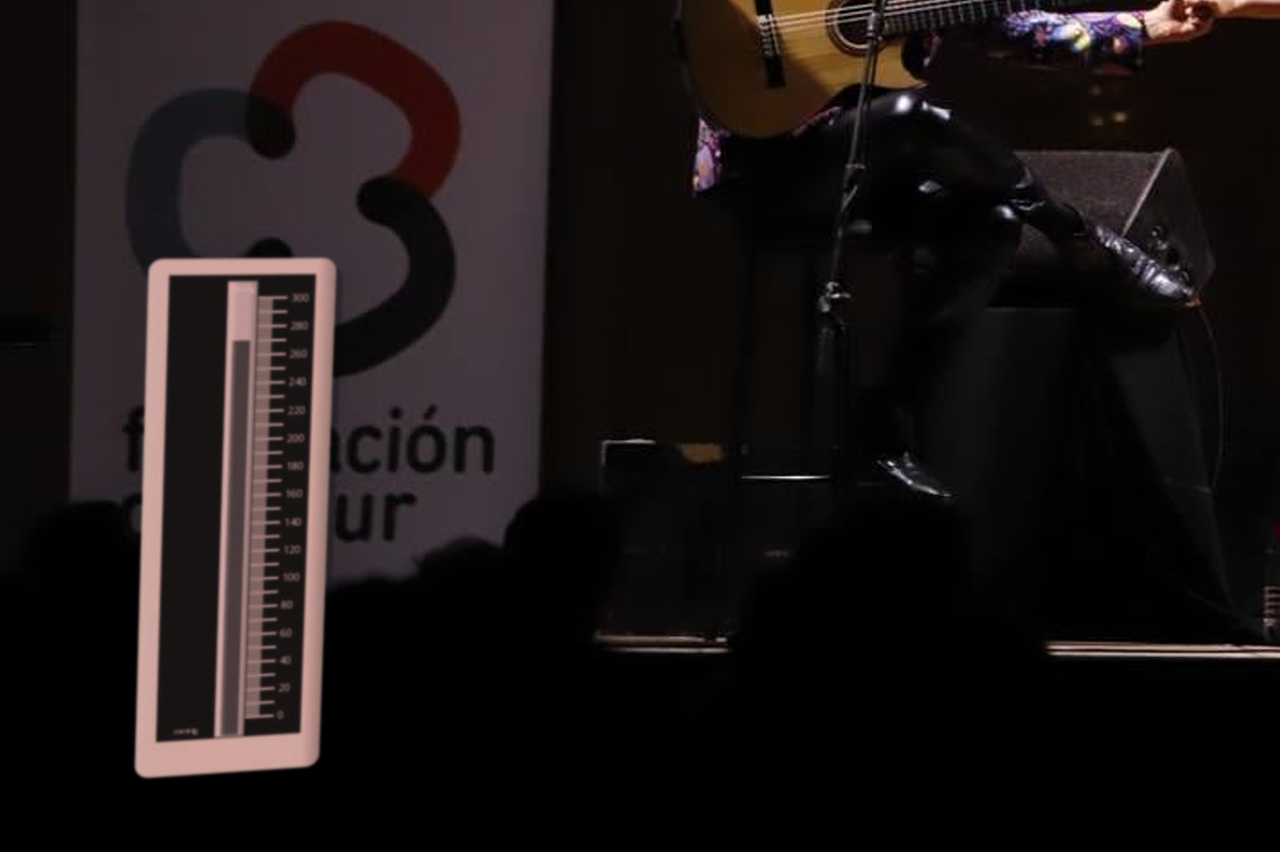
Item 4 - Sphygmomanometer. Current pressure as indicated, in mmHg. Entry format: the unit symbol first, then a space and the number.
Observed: mmHg 270
